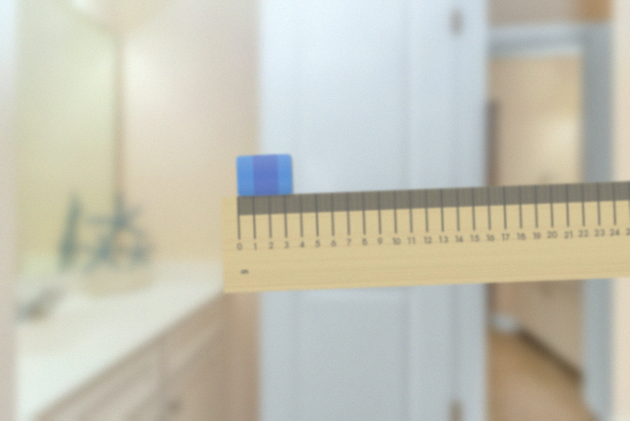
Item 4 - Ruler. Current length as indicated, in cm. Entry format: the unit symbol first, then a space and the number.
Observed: cm 3.5
